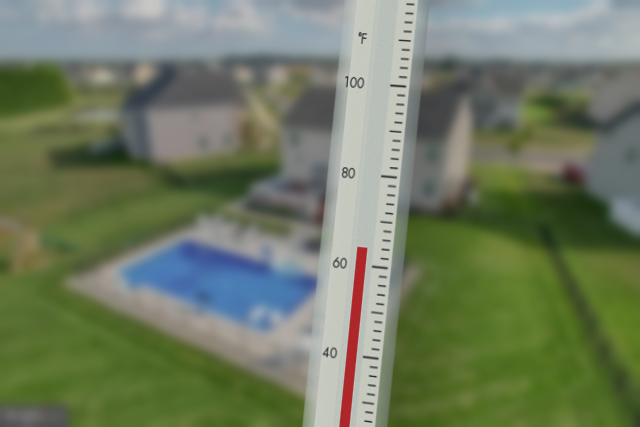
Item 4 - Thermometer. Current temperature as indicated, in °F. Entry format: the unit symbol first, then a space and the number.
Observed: °F 64
